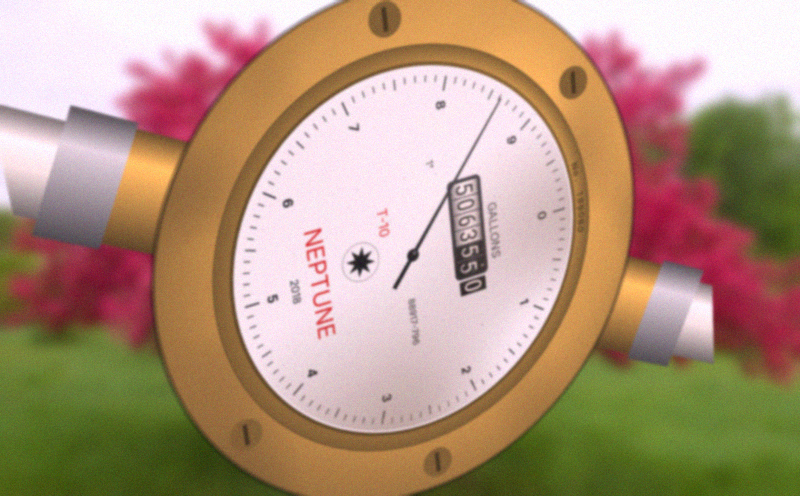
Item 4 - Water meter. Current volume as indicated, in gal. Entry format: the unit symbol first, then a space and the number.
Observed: gal 5063548.6
